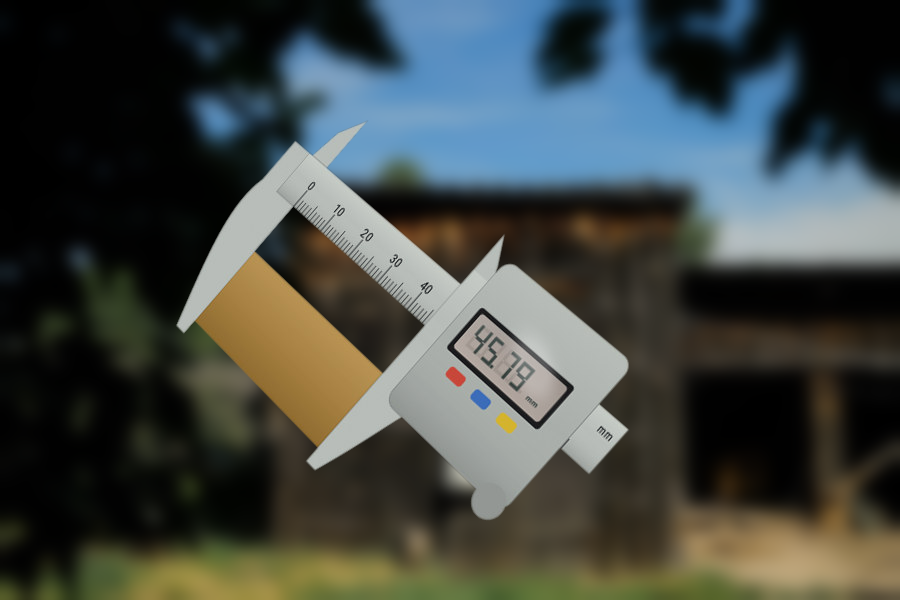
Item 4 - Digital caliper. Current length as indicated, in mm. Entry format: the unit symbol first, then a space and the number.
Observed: mm 45.79
